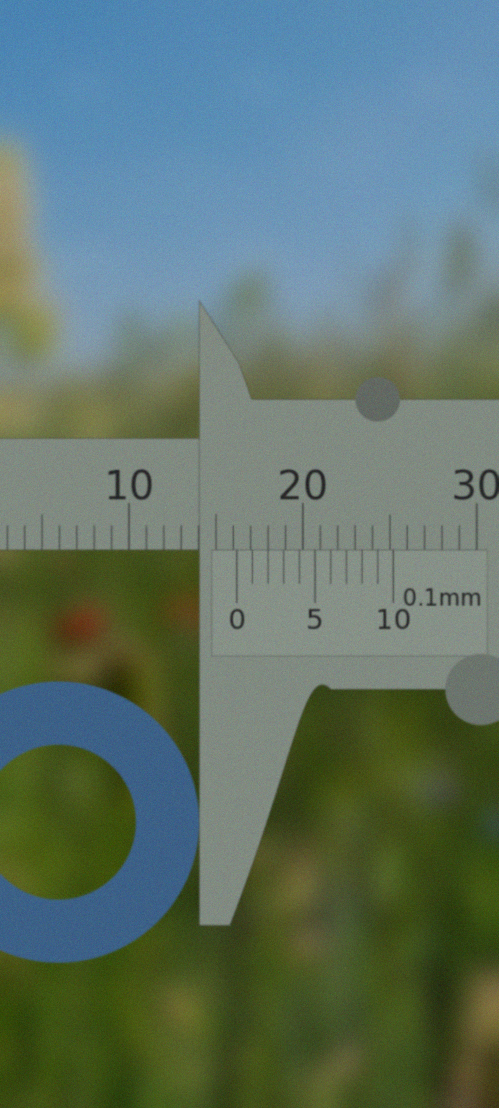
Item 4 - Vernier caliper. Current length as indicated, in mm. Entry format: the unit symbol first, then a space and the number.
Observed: mm 16.2
